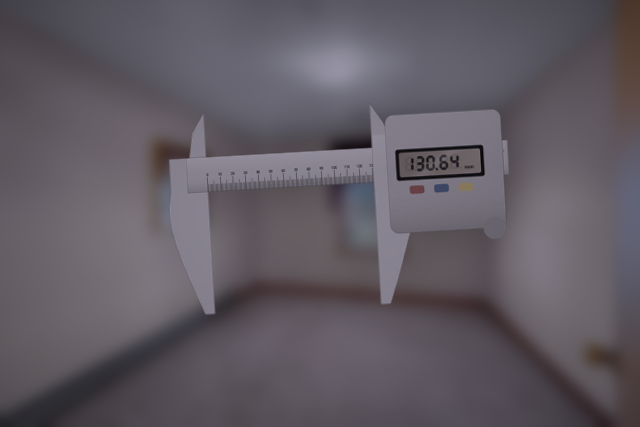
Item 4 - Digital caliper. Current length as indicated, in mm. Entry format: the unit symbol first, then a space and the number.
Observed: mm 130.64
